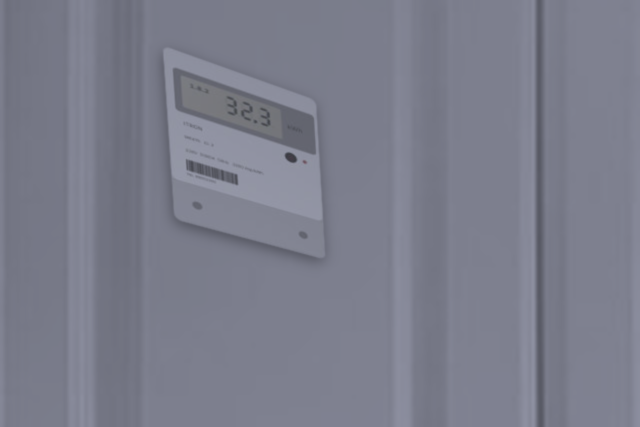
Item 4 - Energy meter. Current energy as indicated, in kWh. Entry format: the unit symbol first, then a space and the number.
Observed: kWh 32.3
